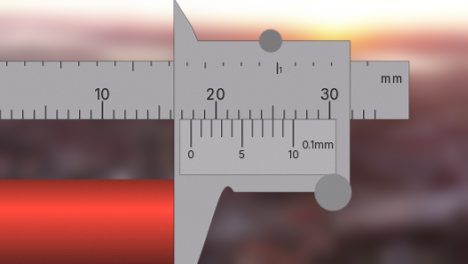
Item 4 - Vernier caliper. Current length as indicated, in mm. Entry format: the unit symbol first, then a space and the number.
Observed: mm 17.8
